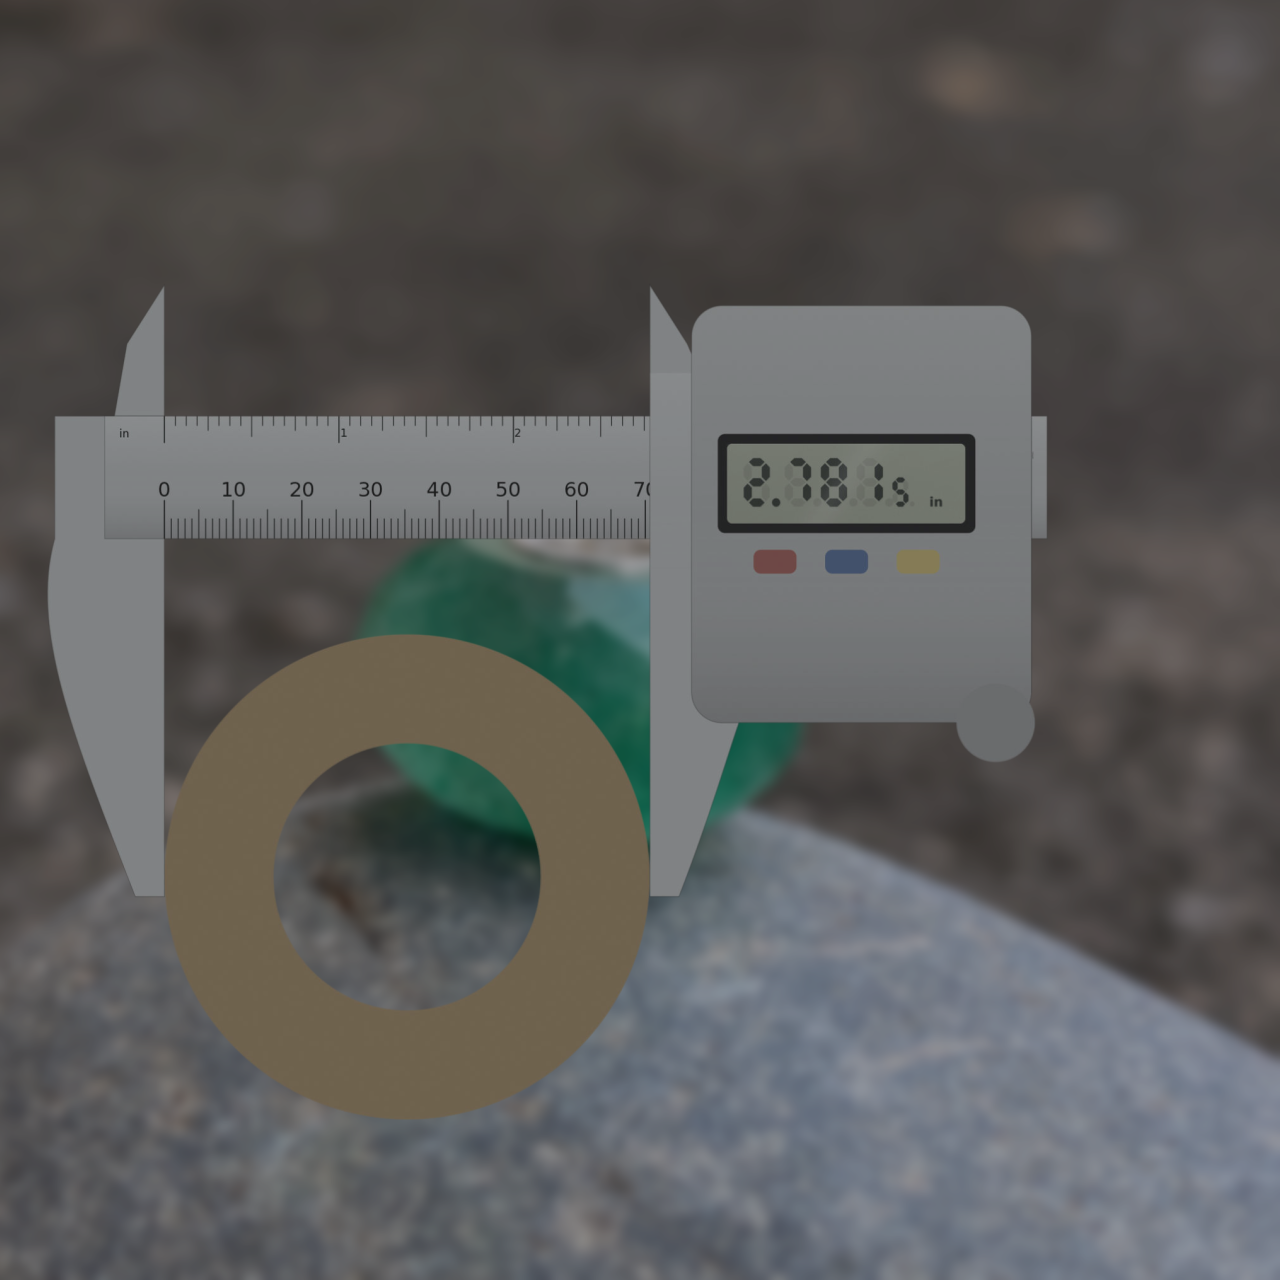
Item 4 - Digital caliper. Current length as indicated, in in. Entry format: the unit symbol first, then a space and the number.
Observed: in 2.7815
